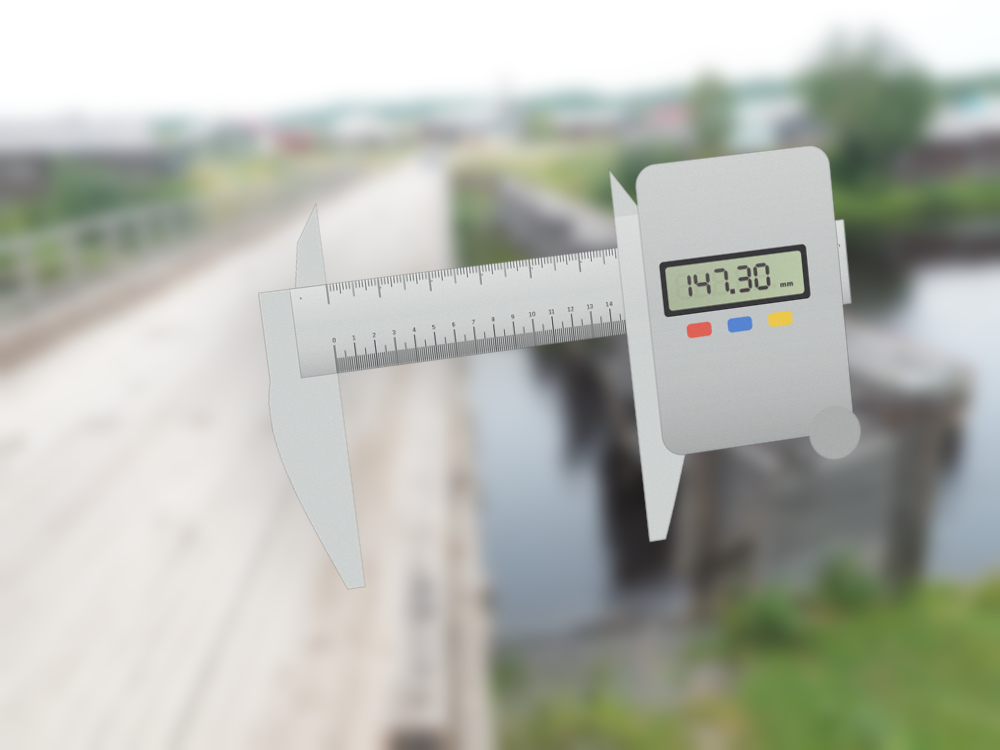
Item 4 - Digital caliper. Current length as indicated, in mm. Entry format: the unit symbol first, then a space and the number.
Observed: mm 147.30
